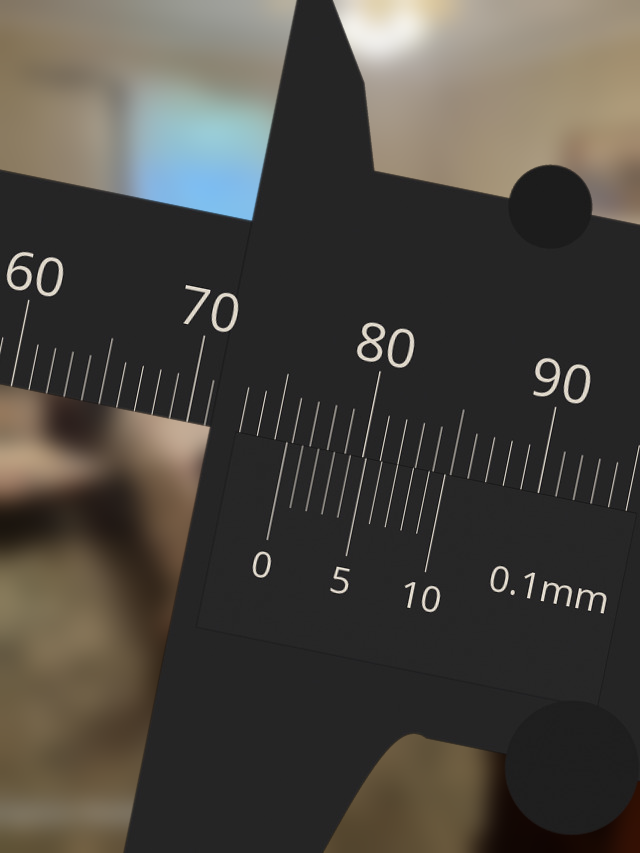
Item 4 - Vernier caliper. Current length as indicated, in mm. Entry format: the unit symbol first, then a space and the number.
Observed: mm 75.7
